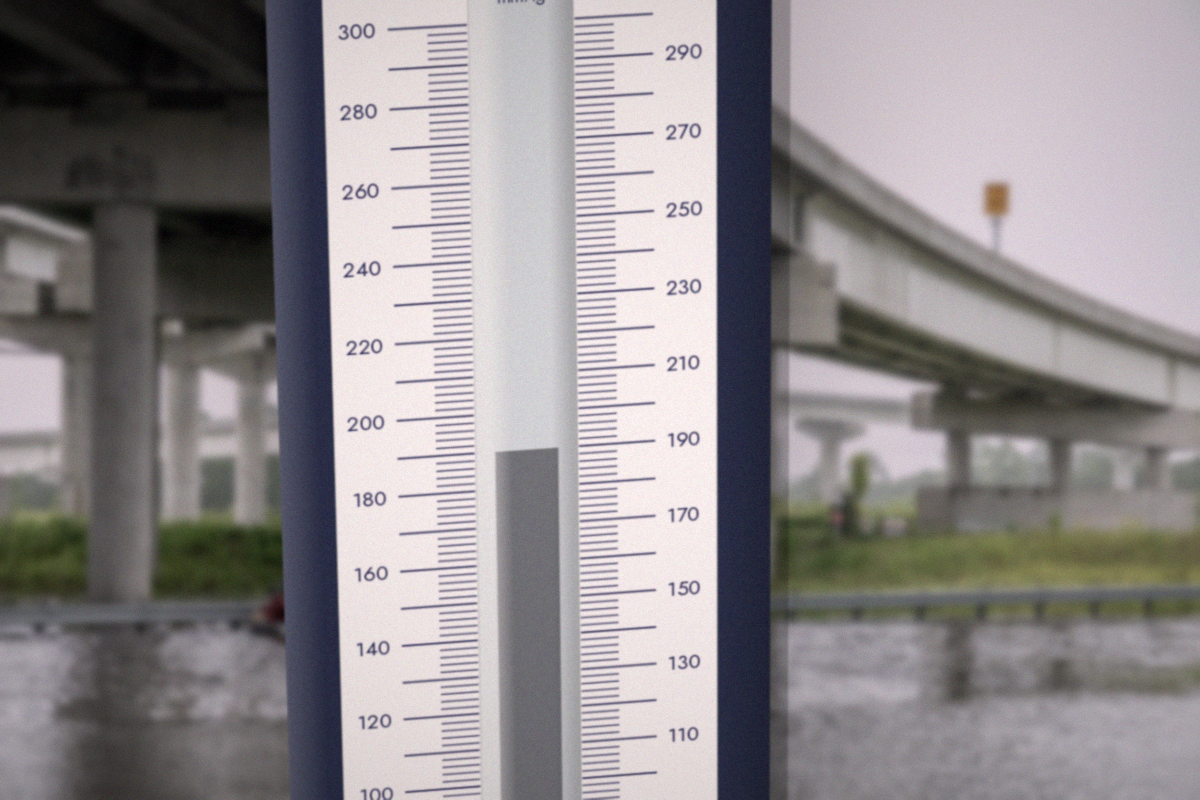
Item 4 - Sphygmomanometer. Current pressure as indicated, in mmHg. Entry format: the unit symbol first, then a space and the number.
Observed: mmHg 190
